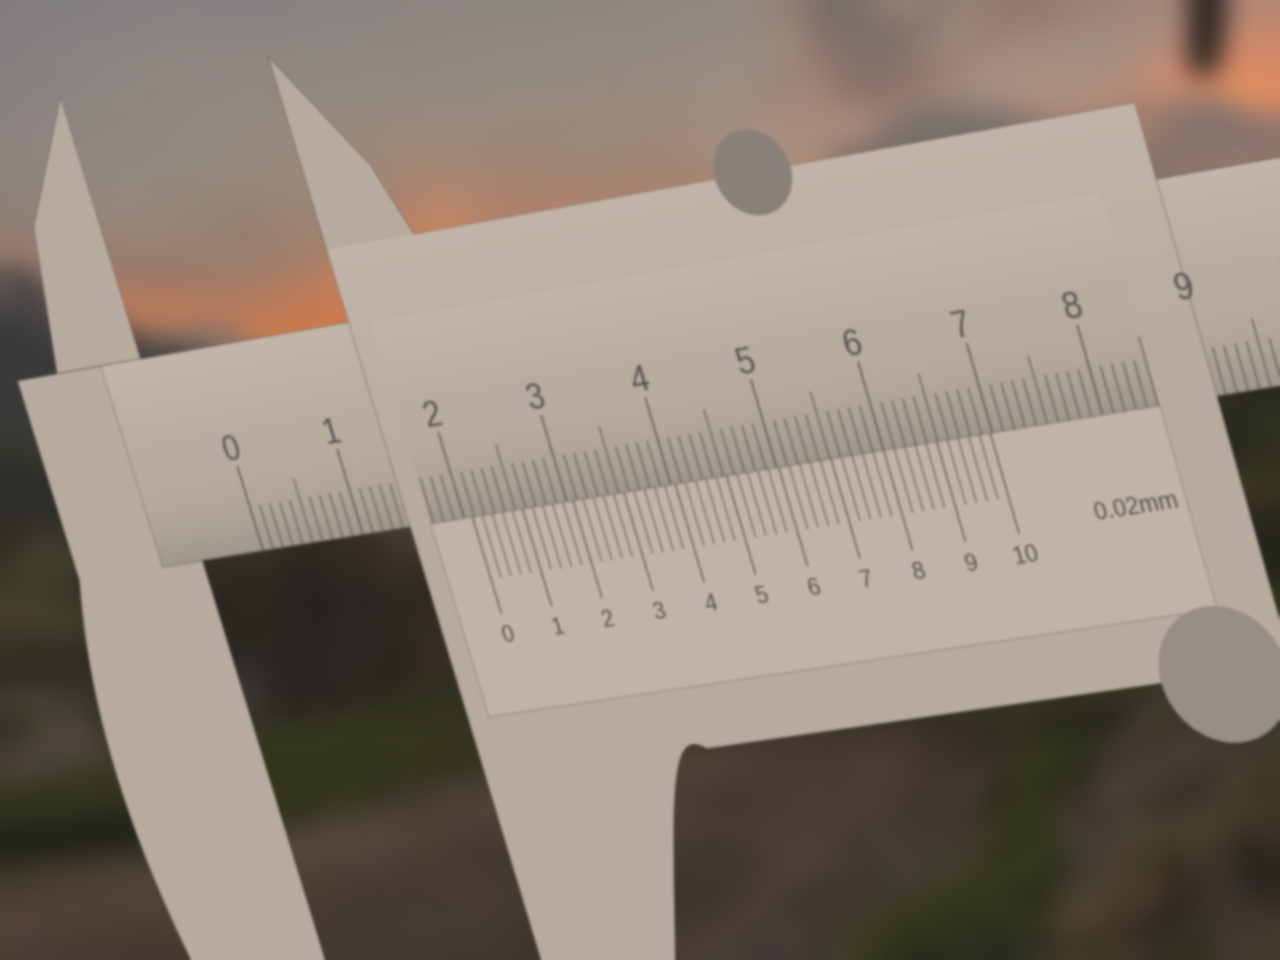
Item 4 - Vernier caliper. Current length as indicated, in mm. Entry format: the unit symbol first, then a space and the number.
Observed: mm 20.8
